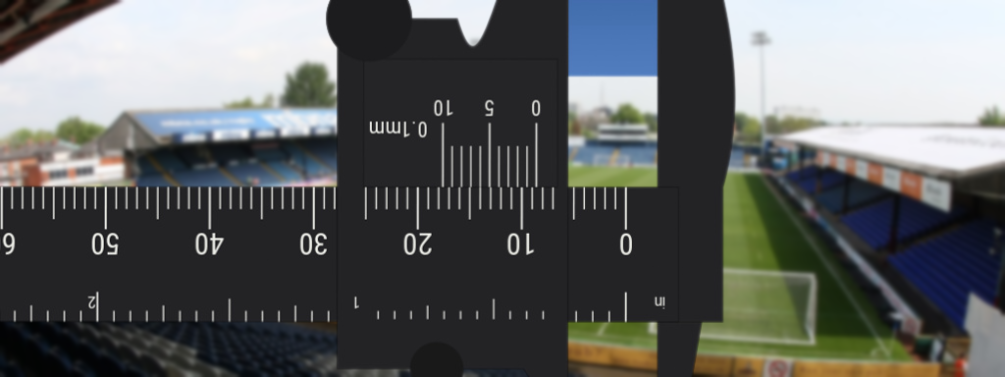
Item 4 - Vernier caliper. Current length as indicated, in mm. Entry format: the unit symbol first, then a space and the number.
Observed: mm 8.6
